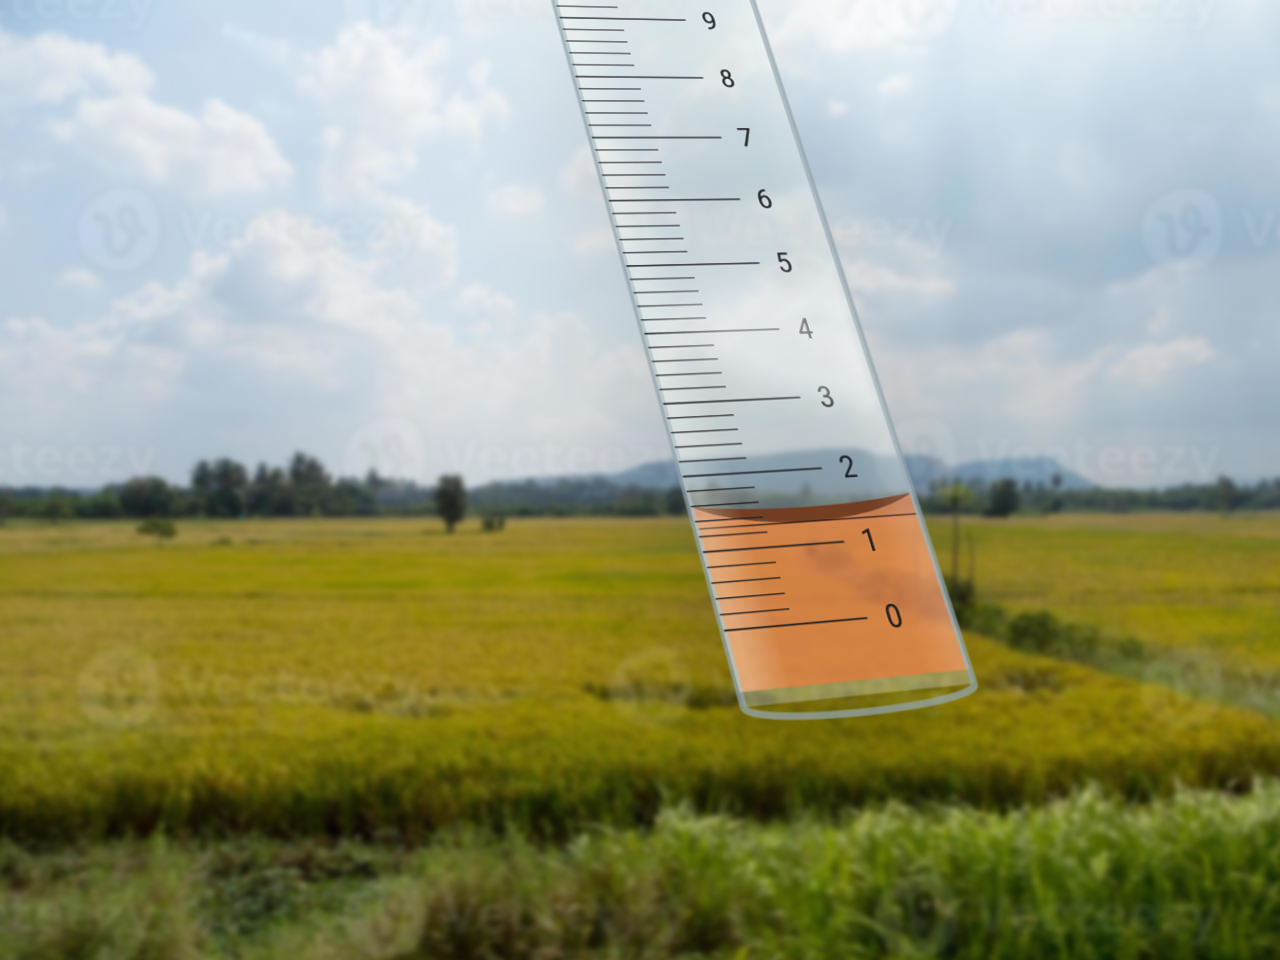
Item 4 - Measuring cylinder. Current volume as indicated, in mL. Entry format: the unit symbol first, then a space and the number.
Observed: mL 1.3
